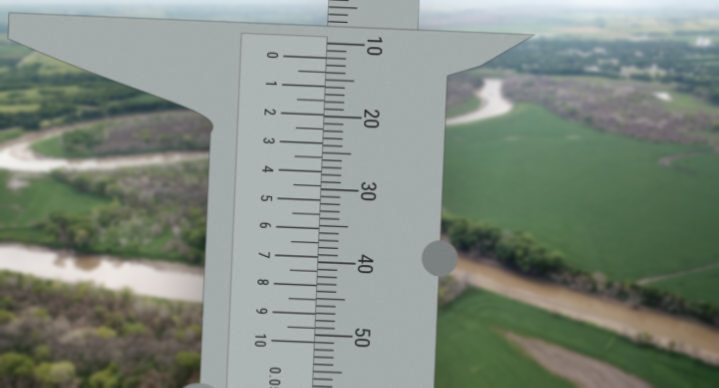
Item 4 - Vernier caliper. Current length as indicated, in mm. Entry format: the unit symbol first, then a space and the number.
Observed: mm 12.0
